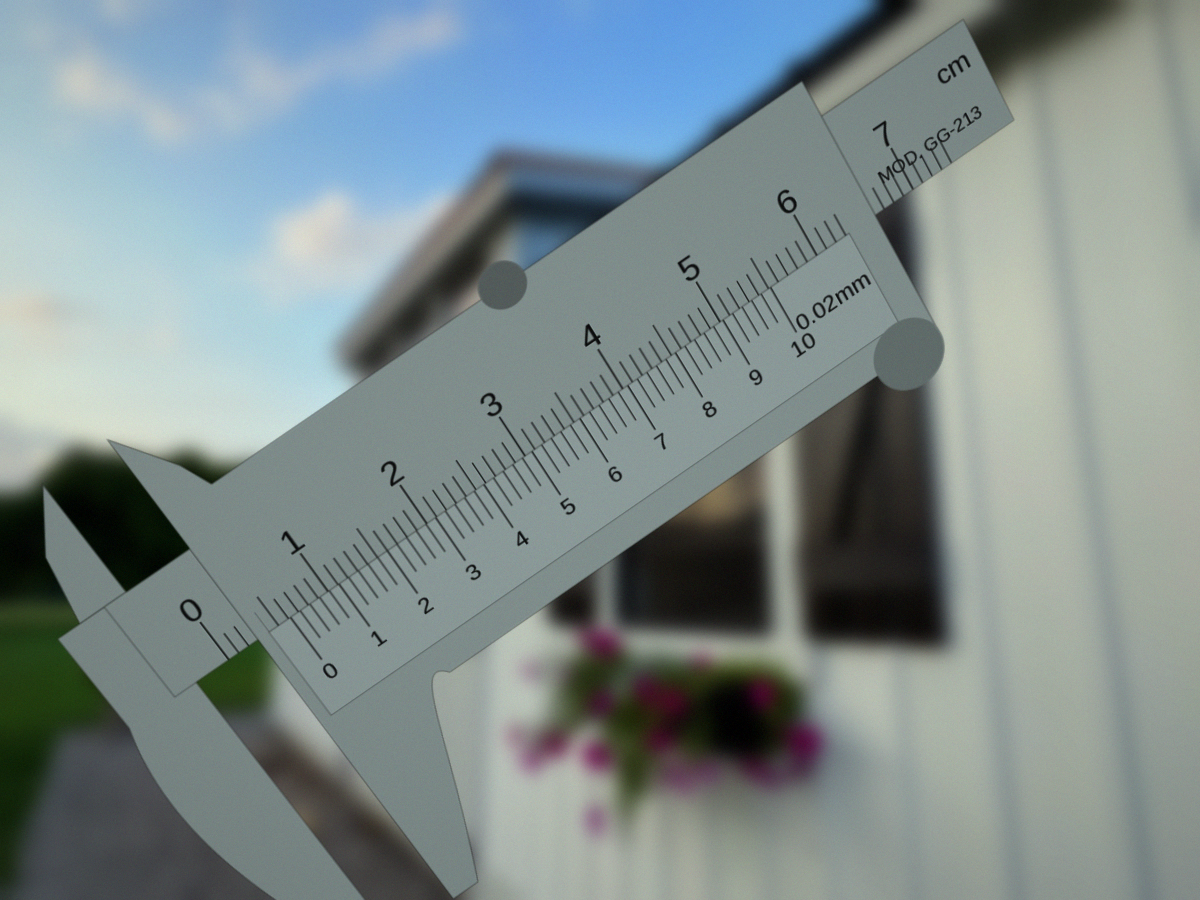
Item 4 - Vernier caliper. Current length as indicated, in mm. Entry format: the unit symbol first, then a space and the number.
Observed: mm 6.2
